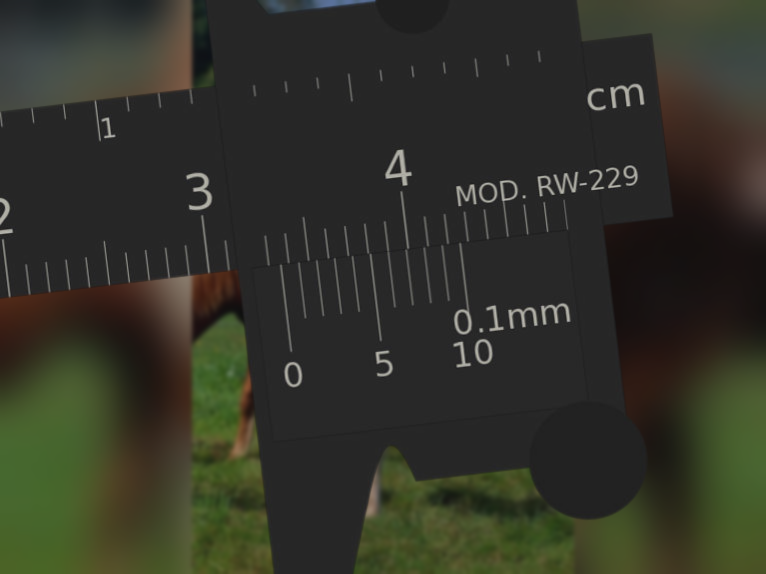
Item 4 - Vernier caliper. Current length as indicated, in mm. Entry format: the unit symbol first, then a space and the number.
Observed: mm 33.6
